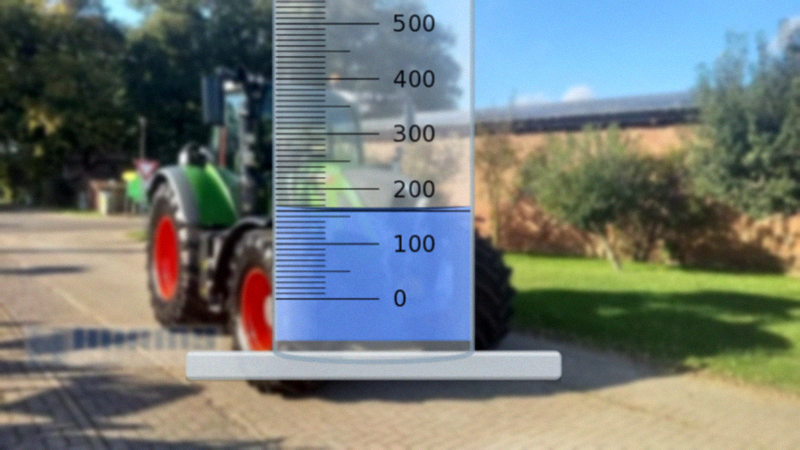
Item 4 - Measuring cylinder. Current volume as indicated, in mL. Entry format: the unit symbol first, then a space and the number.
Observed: mL 160
